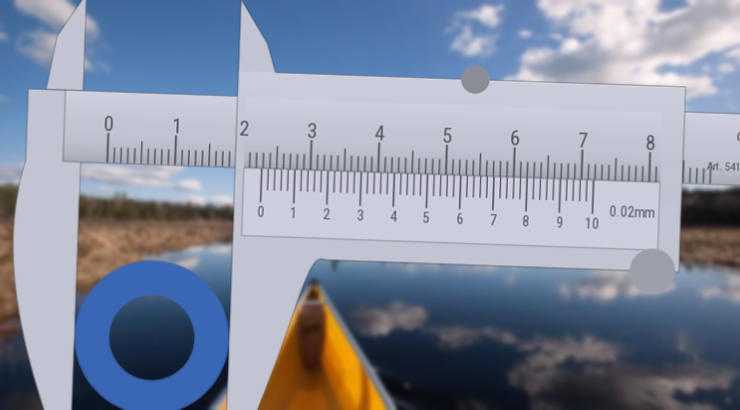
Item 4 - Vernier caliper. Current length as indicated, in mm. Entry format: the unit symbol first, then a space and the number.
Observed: mm 22.8
